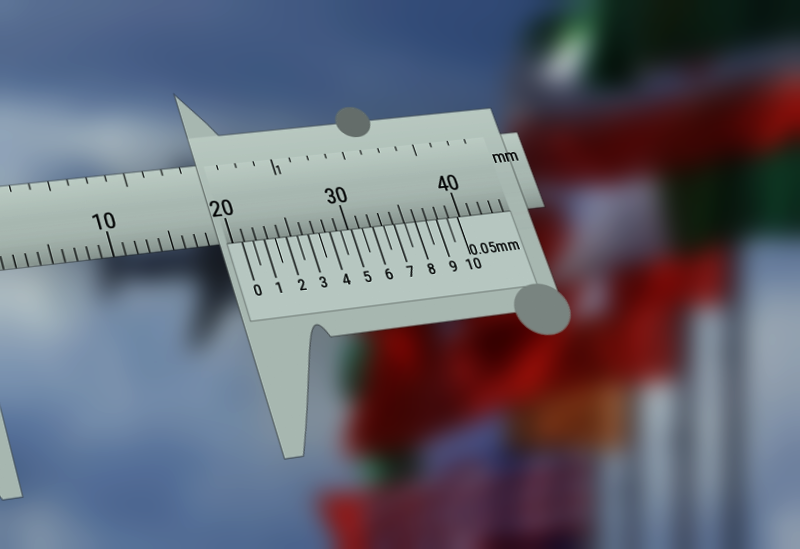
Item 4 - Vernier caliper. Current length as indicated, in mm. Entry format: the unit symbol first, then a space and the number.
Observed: mm 20.8
